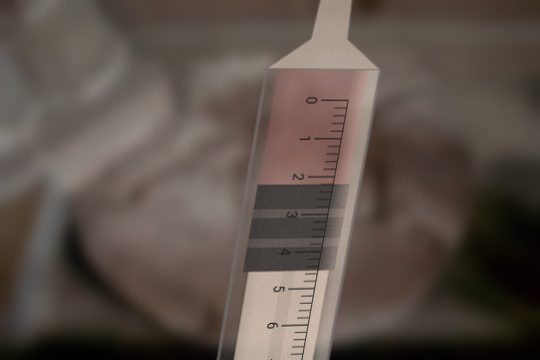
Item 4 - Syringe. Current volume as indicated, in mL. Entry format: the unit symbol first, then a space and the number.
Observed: mL 2.2
